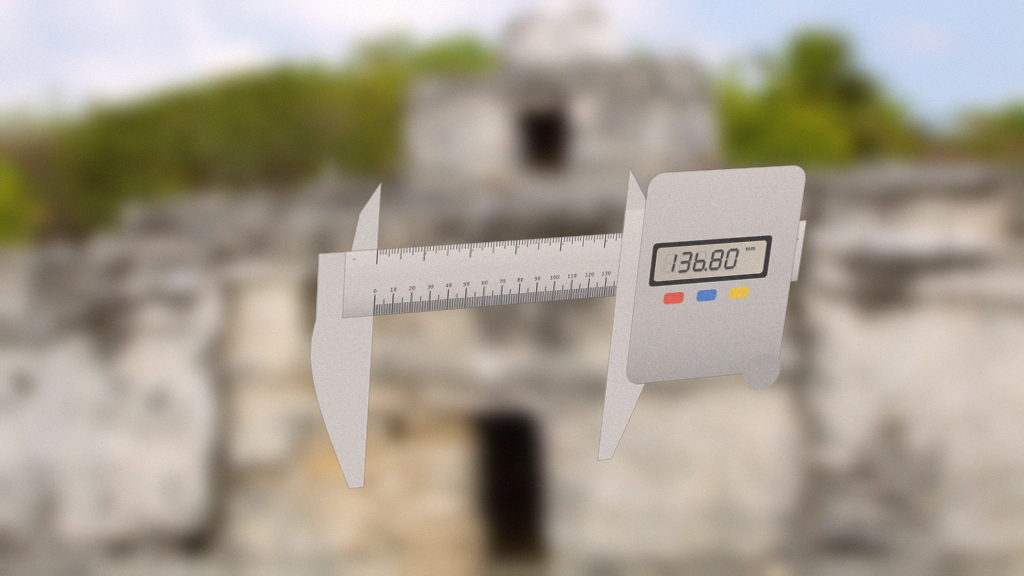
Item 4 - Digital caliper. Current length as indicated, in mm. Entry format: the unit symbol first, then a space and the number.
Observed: mm 136.80
